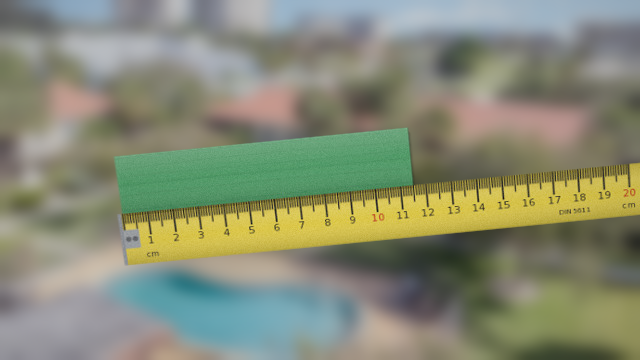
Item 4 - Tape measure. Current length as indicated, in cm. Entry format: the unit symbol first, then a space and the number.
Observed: cm 11.5
